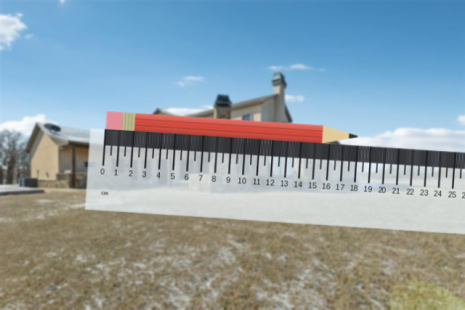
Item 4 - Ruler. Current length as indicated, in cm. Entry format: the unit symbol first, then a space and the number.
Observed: cm 18
